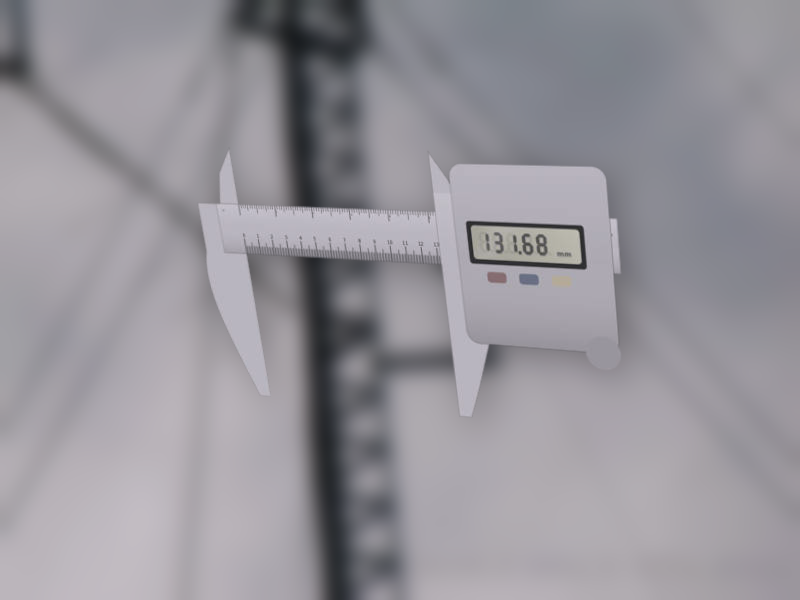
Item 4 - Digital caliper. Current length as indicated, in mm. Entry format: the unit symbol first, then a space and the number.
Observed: mm 131.68
